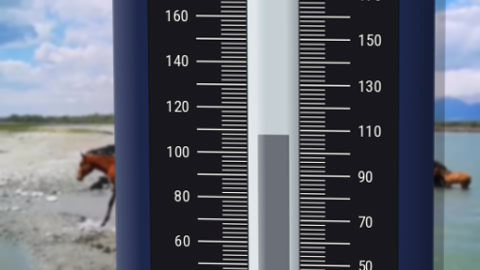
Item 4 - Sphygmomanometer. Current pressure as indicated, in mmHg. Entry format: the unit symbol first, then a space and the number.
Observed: mmHg 108
